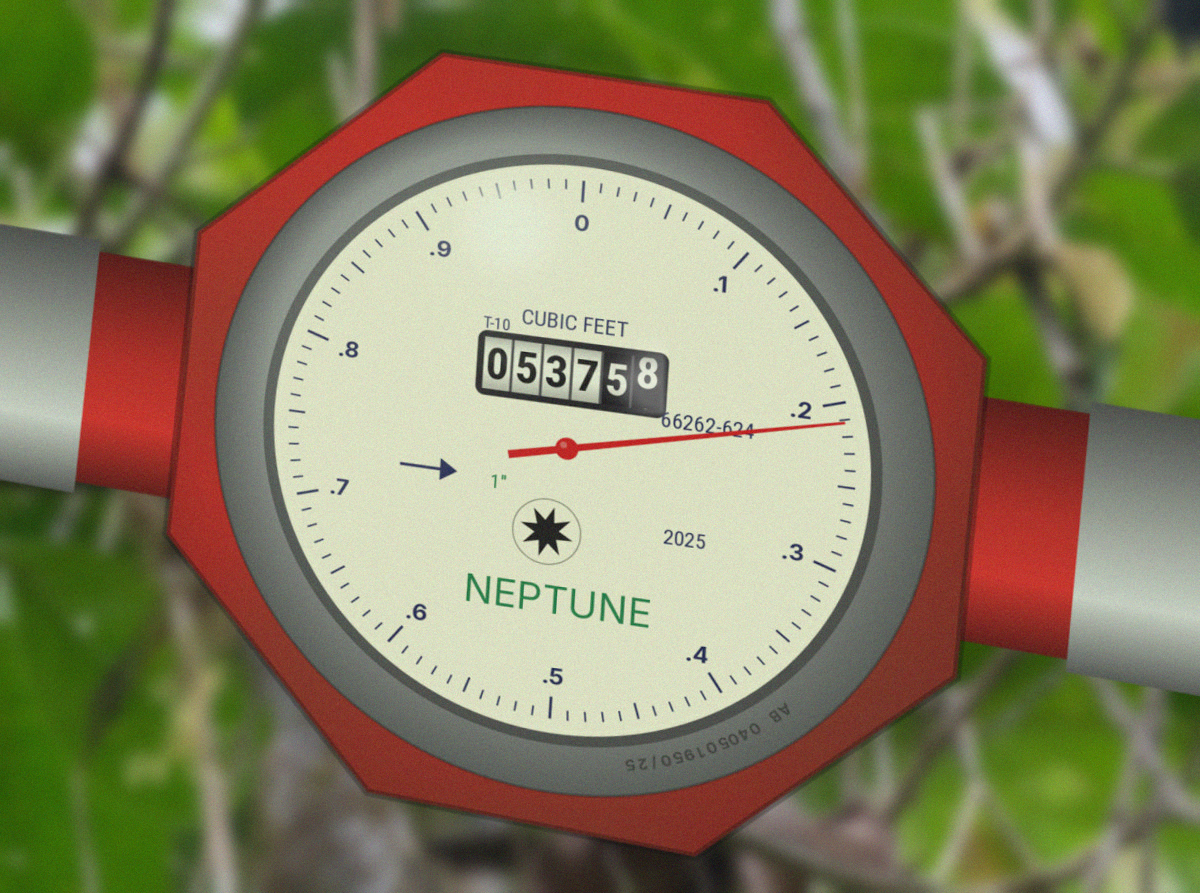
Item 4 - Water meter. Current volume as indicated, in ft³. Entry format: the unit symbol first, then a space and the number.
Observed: ft³ 53758.21
